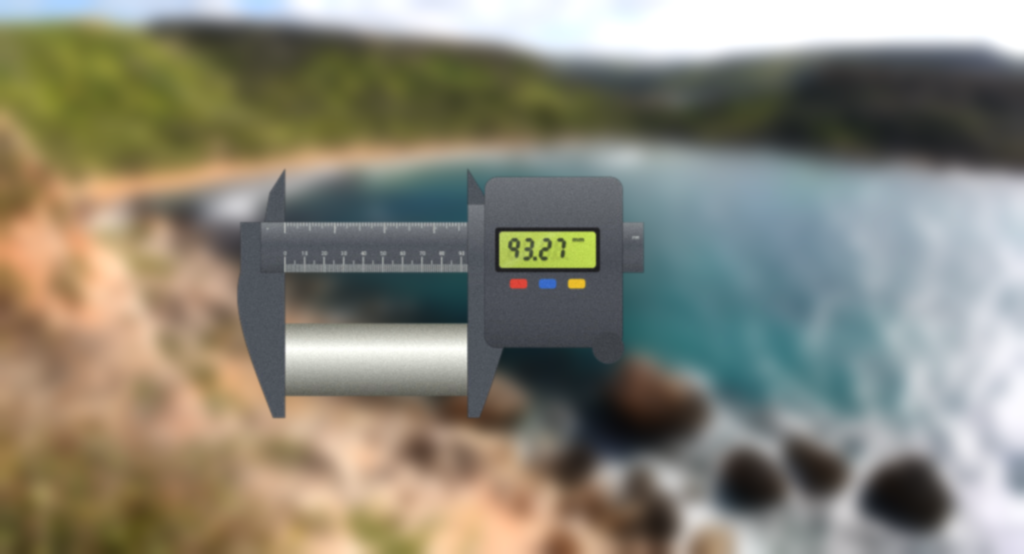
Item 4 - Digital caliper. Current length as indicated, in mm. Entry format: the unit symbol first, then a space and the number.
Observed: mm 93.27
